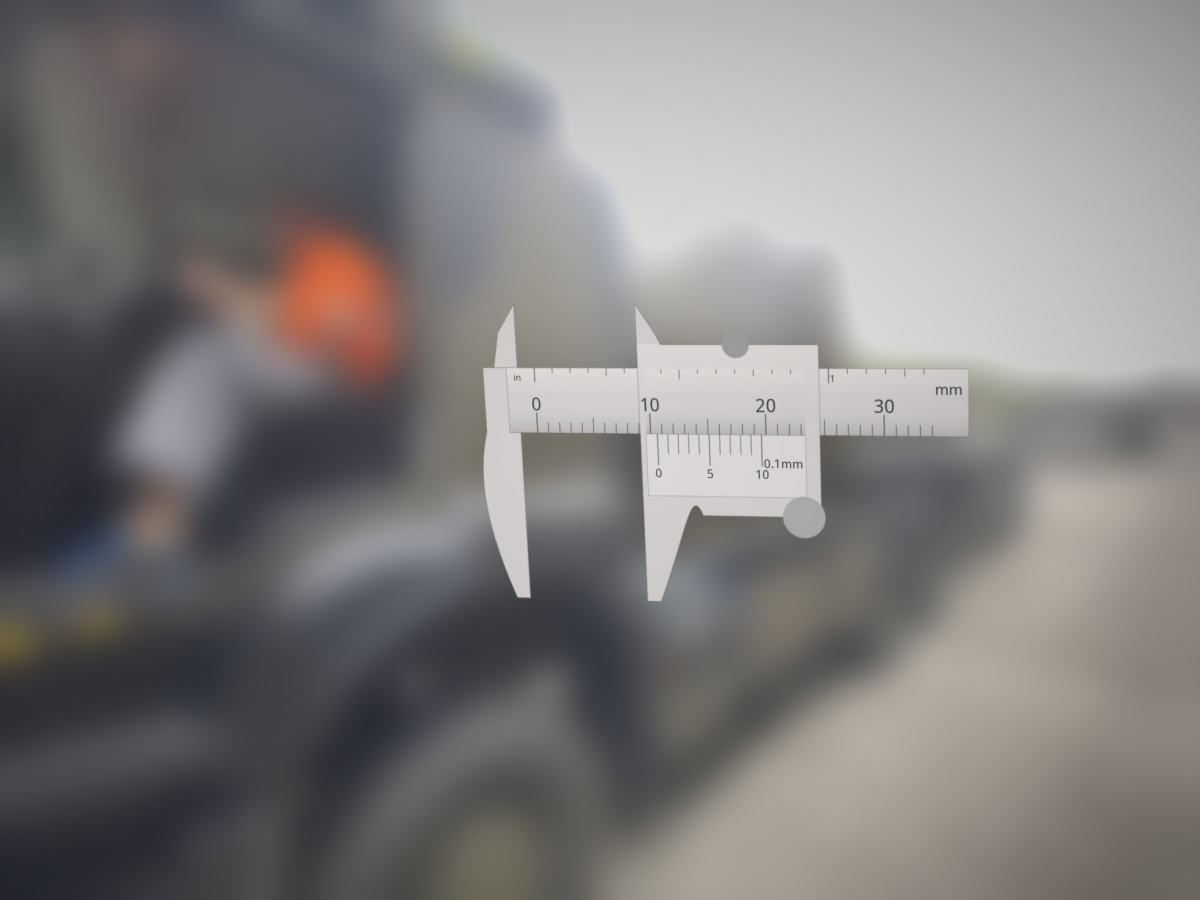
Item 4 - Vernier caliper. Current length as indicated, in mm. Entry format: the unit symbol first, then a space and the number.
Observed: mm 10.6
